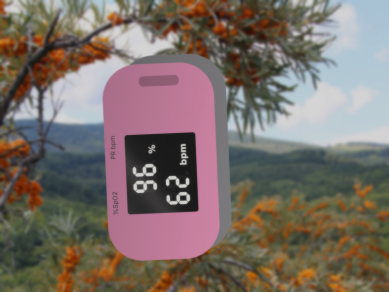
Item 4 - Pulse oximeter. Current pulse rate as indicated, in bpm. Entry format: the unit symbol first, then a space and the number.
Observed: bpm 62
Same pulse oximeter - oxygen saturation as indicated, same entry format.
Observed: % 96
